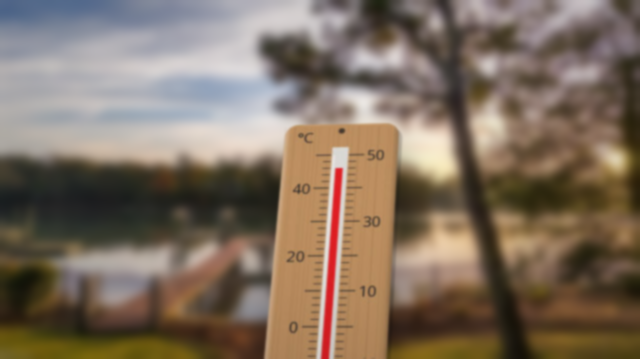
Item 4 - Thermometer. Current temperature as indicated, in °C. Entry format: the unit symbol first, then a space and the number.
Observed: °C 46
